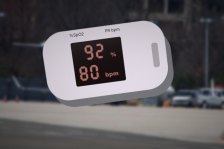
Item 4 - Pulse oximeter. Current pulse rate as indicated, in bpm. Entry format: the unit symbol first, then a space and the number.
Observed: bpm 80
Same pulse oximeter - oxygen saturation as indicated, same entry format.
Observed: % 92
